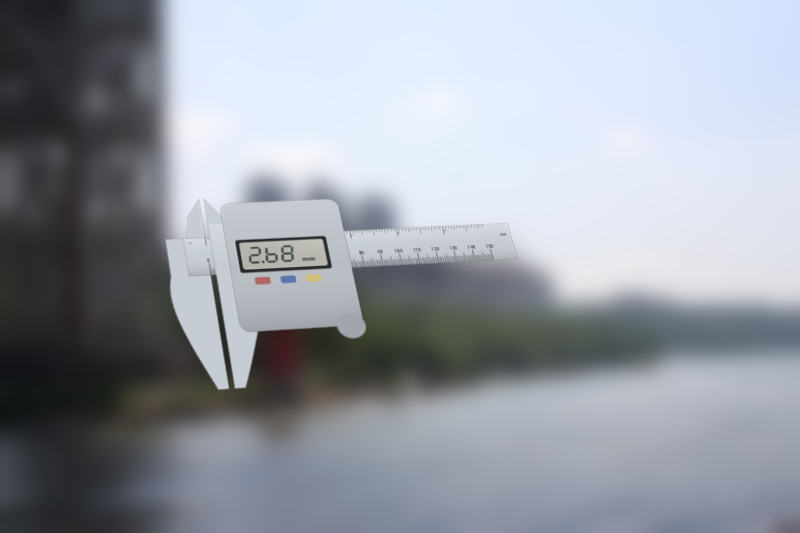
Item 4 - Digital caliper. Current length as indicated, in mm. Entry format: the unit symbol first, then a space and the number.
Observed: mm 2.68
